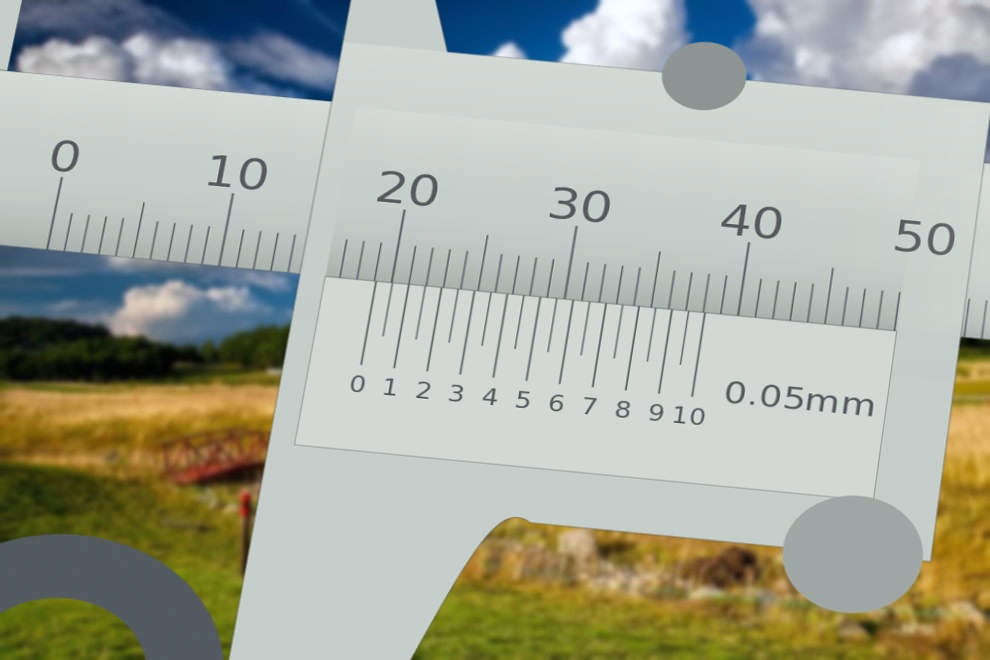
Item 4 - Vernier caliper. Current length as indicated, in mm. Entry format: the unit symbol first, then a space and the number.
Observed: mm 19.1
